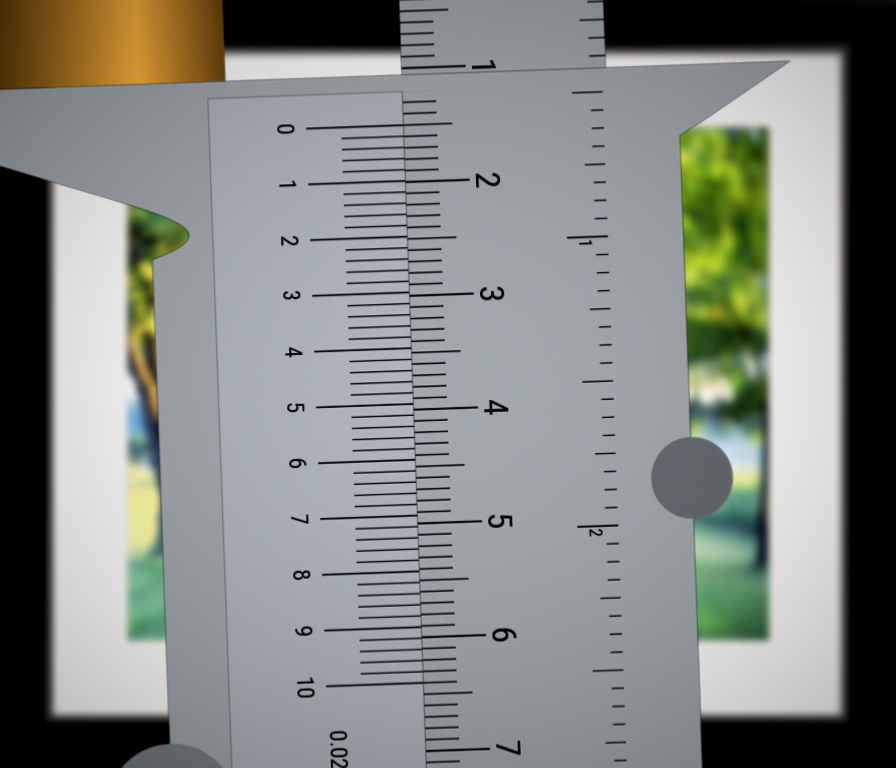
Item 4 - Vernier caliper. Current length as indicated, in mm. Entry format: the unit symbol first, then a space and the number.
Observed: mm 15.0
